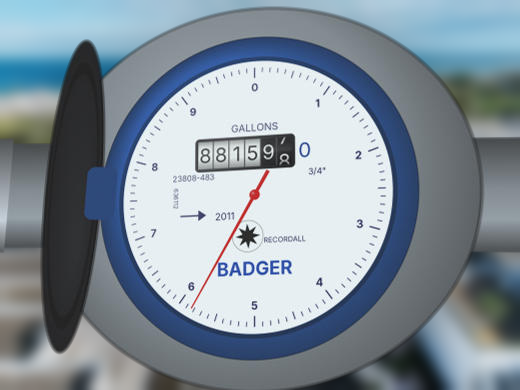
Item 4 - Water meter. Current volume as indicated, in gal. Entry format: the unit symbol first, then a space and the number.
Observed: gal 8815975.8
